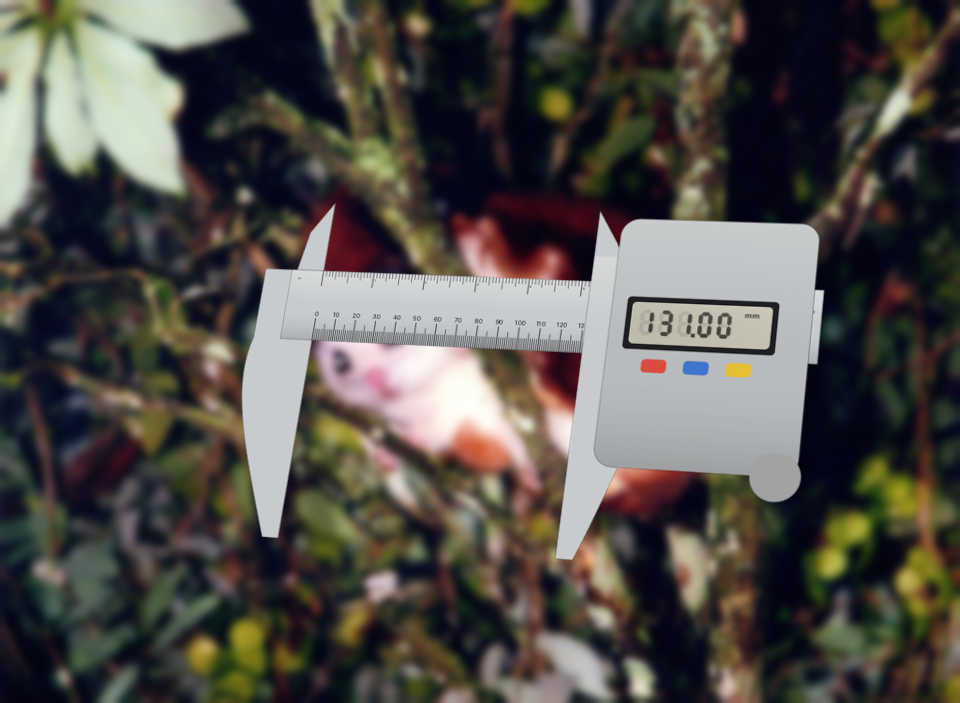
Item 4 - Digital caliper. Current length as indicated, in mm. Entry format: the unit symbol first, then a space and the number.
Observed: mm 131.00
